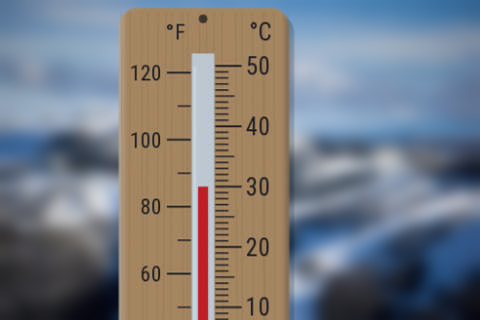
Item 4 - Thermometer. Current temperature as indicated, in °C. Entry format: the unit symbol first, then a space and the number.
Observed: °C 30
